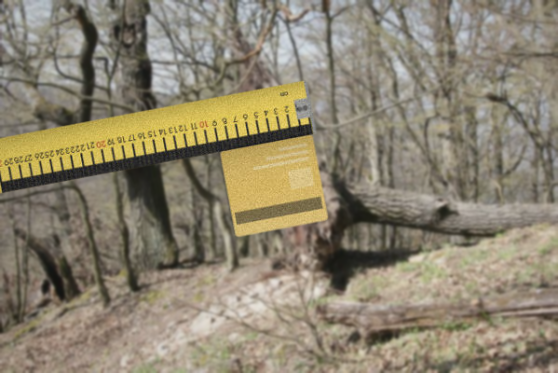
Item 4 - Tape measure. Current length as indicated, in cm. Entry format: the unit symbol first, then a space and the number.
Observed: cm 9
